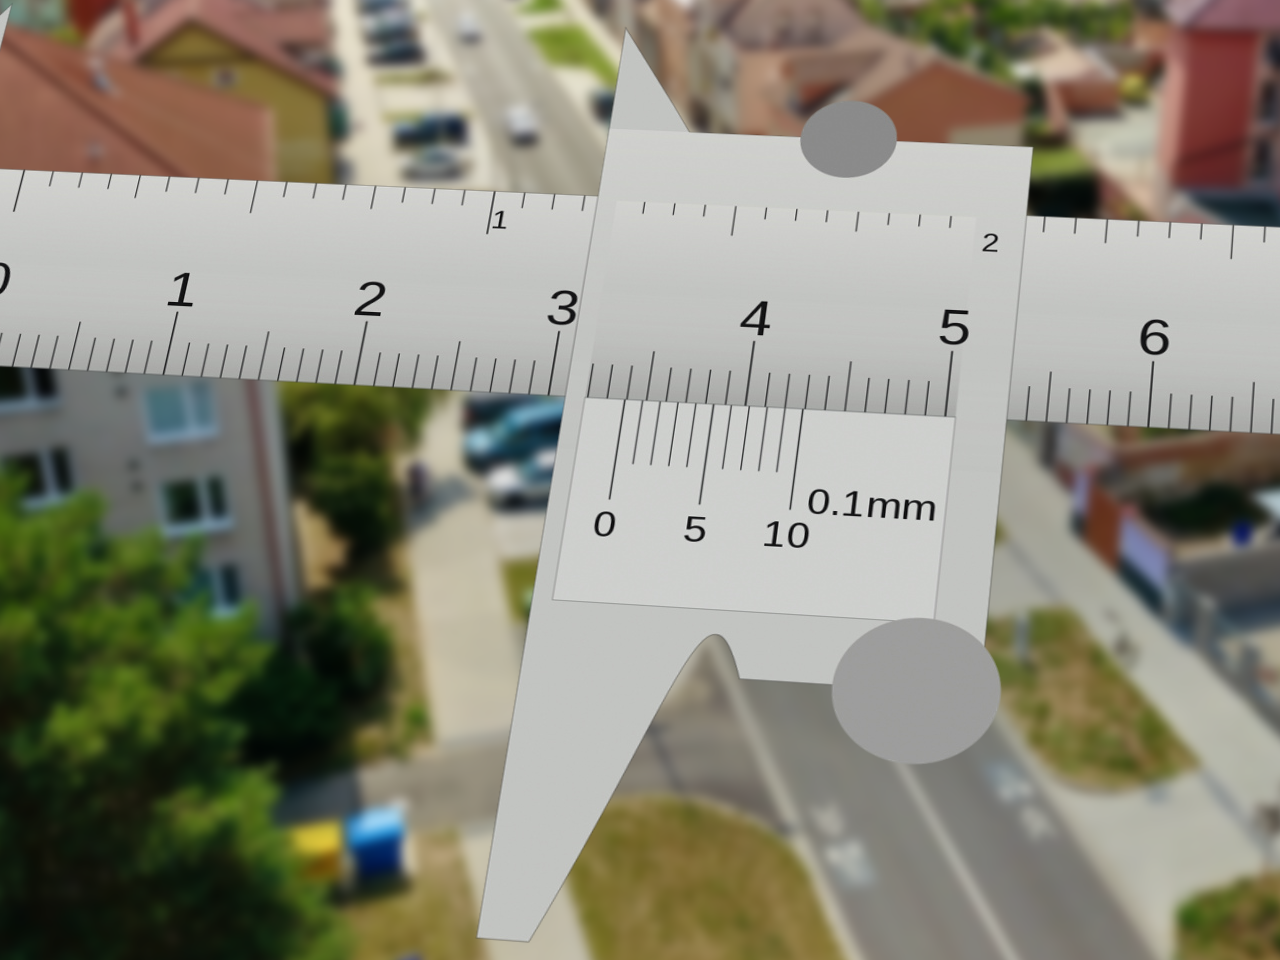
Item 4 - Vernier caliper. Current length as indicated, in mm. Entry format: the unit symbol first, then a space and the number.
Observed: mm 33.9
